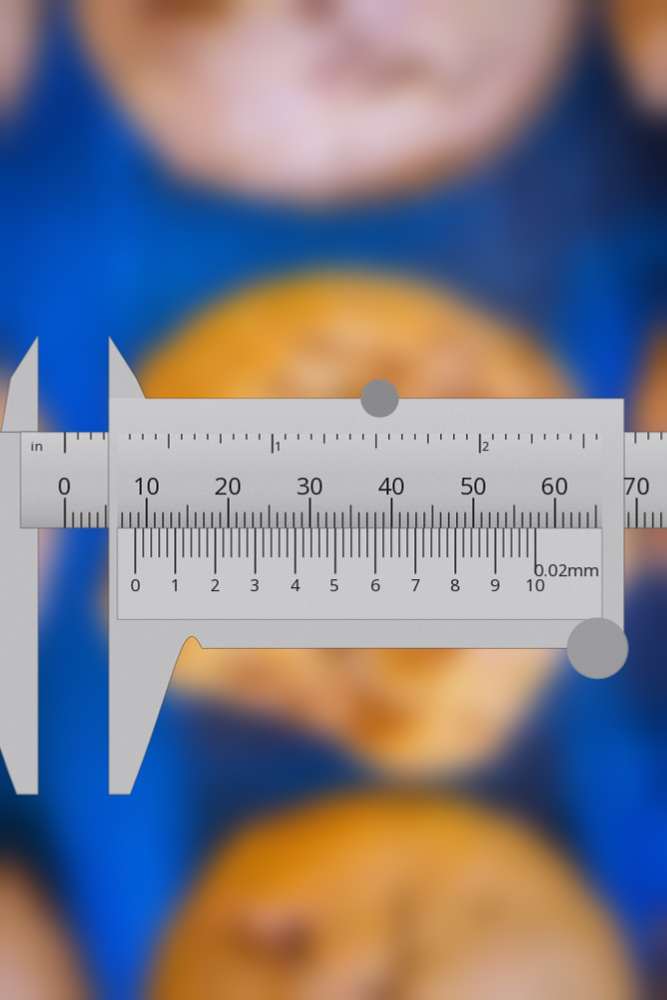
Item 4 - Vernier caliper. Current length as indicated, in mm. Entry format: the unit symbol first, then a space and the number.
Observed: mm 8.6
